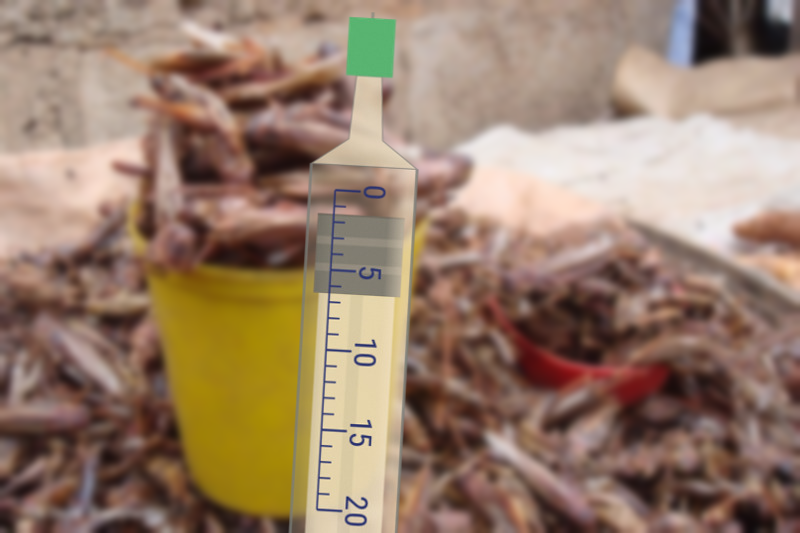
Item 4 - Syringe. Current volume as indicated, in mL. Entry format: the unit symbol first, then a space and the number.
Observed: mL 1.5
